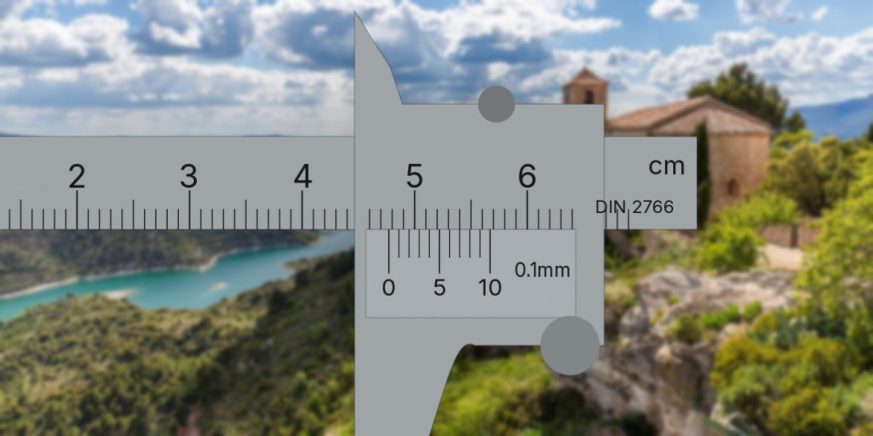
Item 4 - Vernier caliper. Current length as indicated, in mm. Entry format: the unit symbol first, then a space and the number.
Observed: mm 47.7
